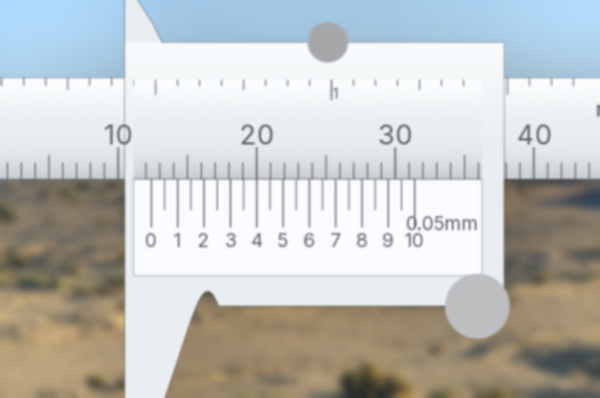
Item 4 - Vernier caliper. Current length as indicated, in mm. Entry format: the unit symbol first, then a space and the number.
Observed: mm 12.4
